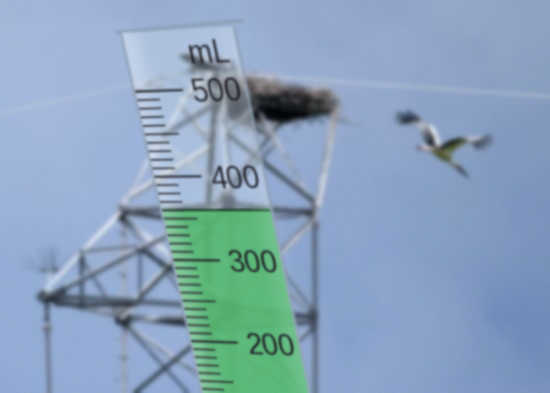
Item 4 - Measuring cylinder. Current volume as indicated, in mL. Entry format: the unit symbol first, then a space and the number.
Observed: mL 360
